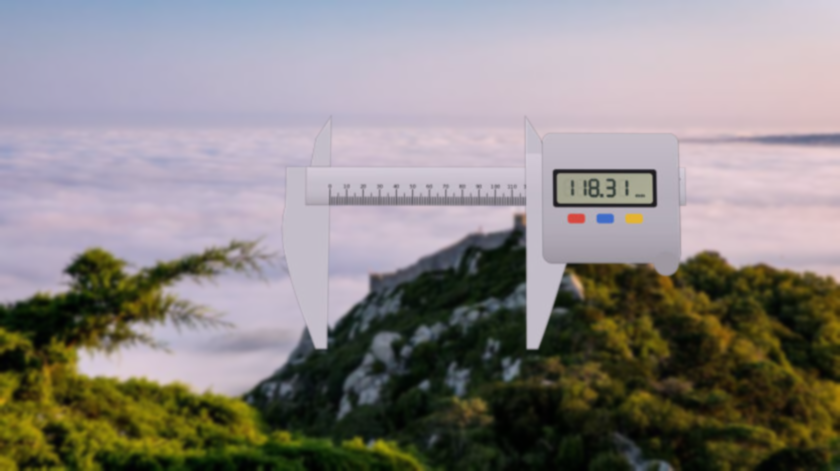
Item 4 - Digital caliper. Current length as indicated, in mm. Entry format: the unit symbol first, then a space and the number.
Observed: mm 118.31
